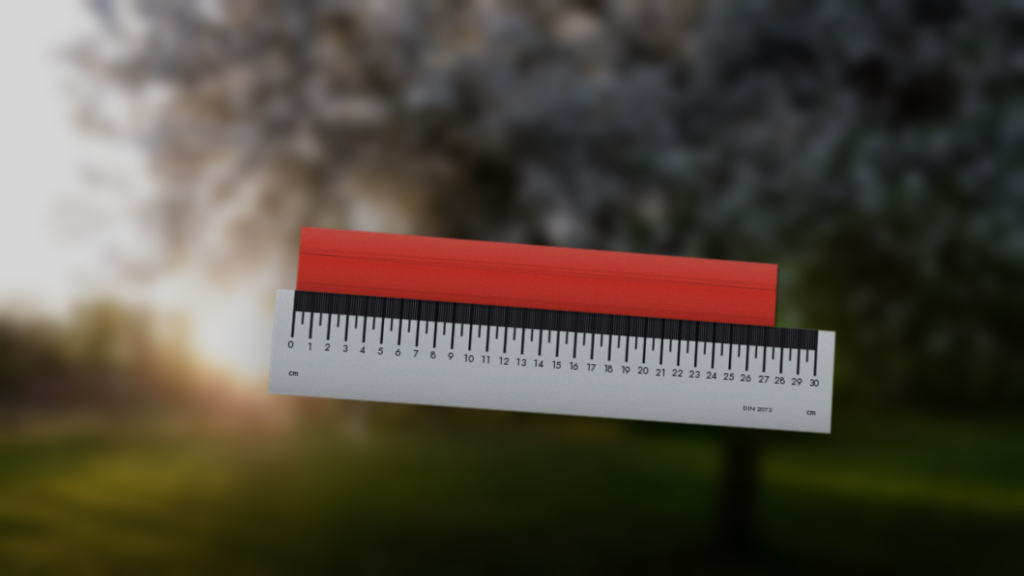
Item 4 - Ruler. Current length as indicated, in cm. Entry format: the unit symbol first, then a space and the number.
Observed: cm 27.5
